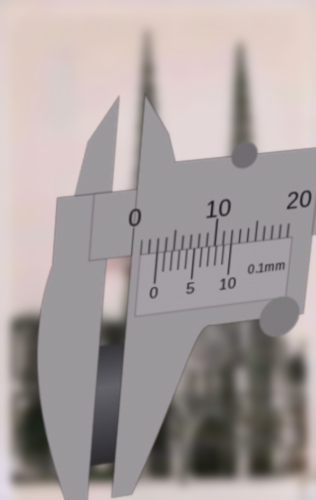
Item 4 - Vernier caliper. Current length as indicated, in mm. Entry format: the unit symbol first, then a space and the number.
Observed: mm 3.0
